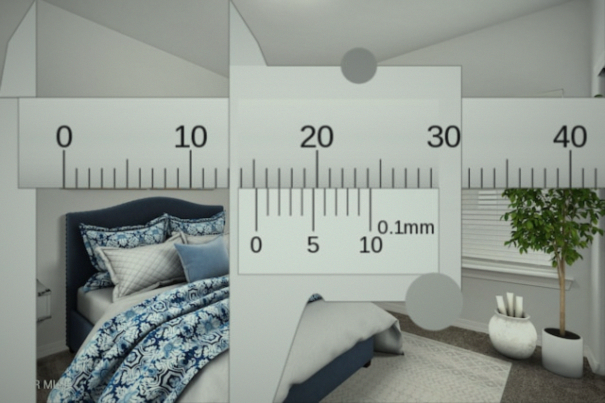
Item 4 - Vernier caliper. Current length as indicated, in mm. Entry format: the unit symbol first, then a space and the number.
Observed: mm 15.2
